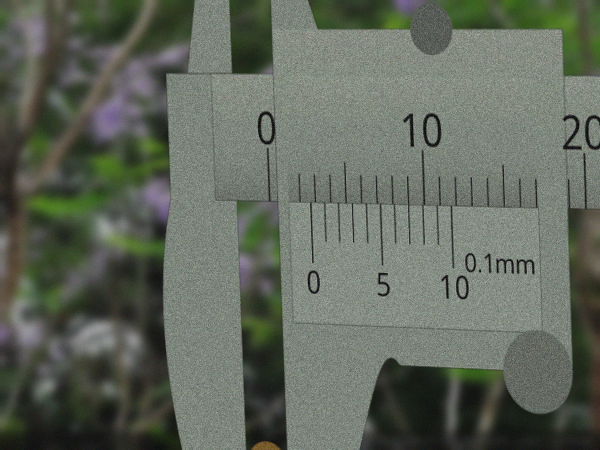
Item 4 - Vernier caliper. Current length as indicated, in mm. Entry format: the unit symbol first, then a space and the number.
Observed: mm 2.7
